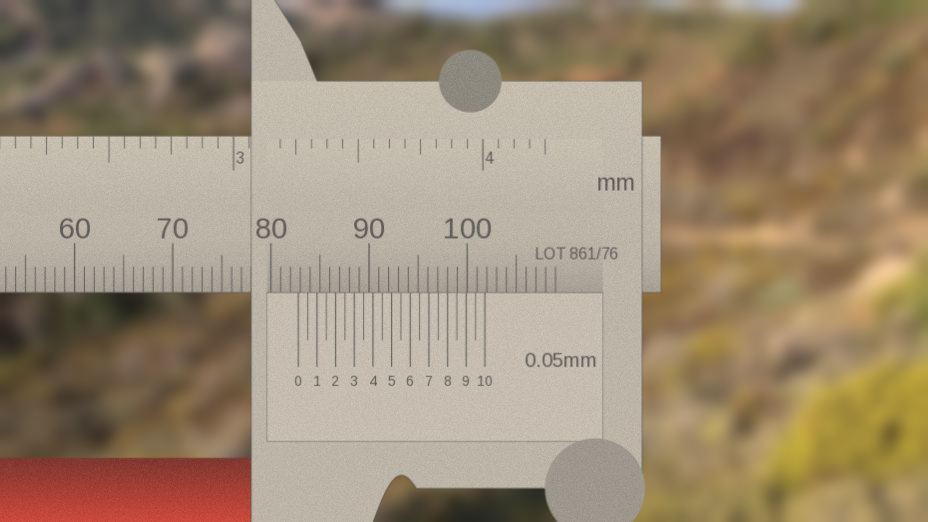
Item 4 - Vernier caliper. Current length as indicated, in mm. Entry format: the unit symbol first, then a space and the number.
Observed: mm 82.8
